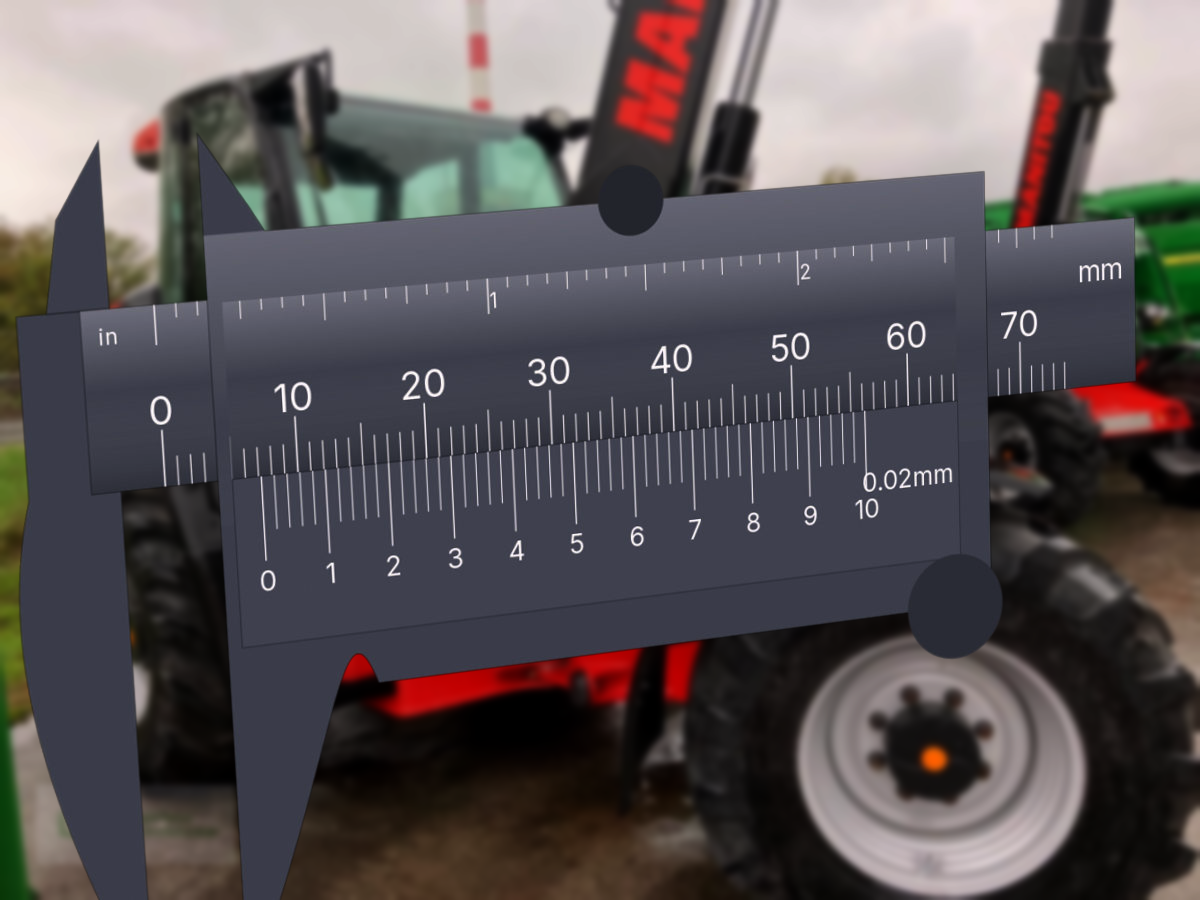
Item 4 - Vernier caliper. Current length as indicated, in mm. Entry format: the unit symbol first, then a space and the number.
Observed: mm 7.2
